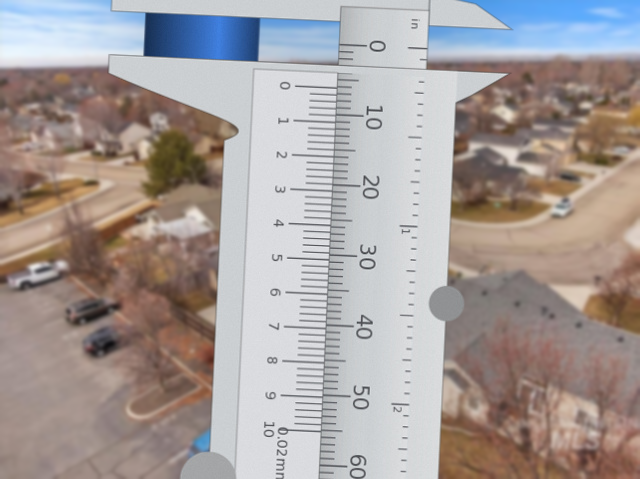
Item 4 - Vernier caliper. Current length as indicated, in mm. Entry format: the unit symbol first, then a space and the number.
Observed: mm 6.2
